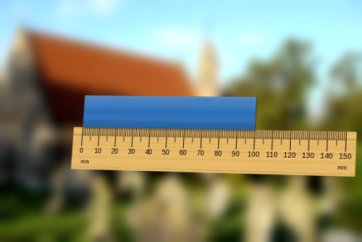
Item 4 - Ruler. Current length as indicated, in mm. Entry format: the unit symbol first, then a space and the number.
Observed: mm 100
